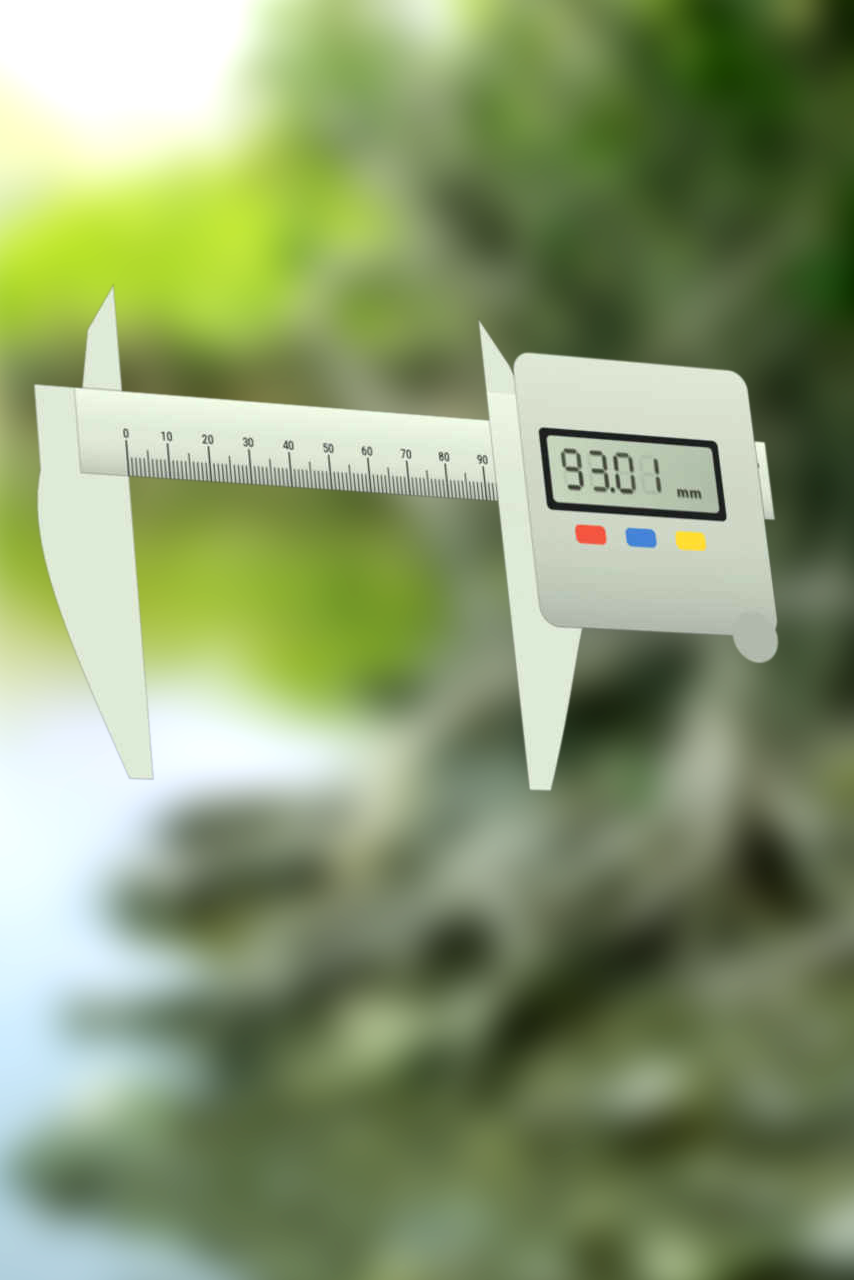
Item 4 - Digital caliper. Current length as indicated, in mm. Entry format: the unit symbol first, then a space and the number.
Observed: mm 93.01
